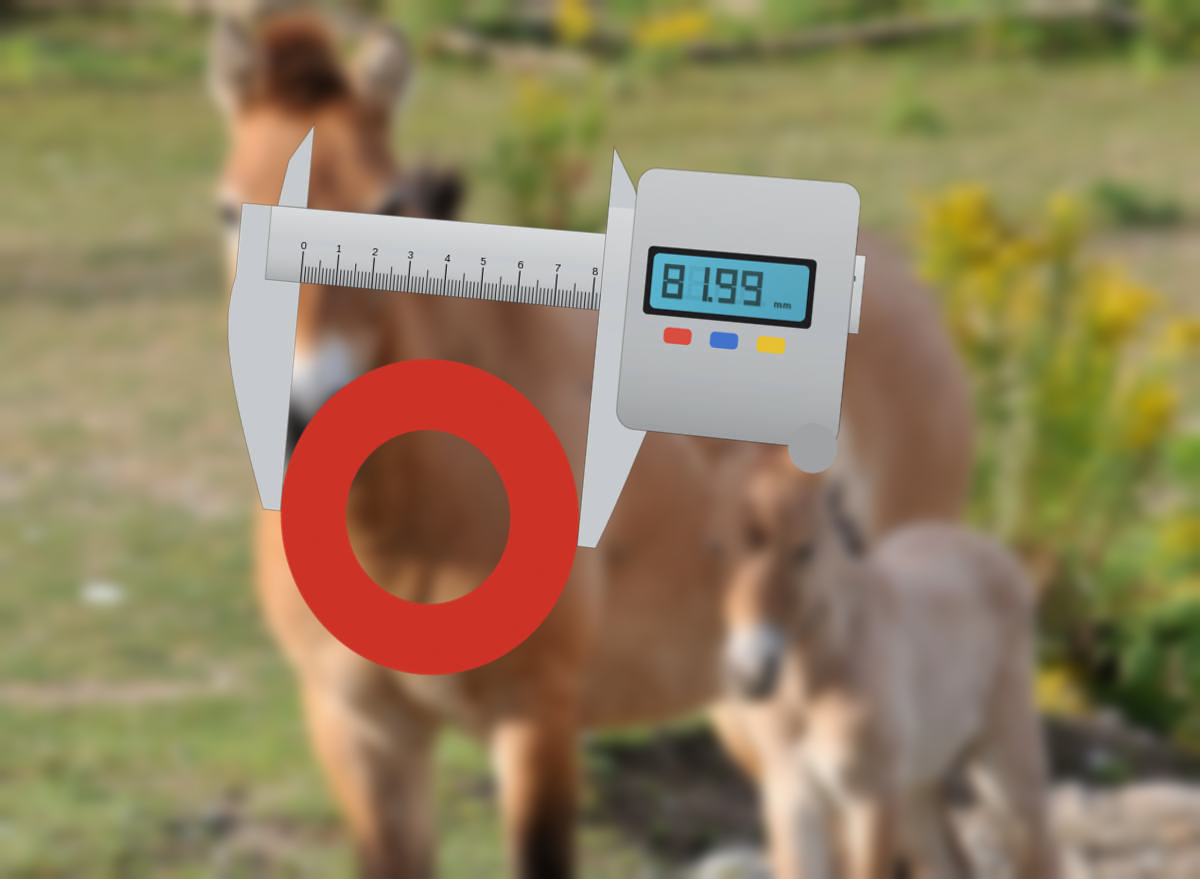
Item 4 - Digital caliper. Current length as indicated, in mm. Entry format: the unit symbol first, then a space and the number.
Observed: mm 81.99
